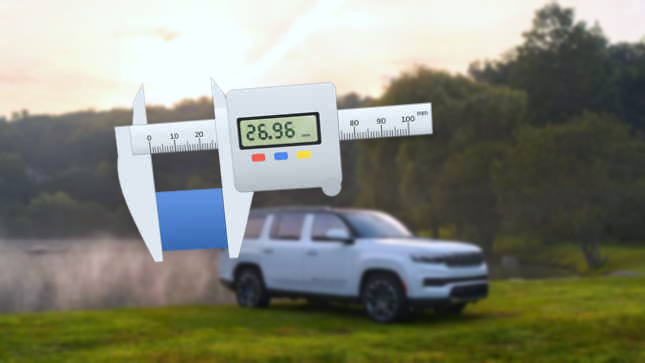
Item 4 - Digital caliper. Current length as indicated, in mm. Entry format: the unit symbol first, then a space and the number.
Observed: mm 26.96
